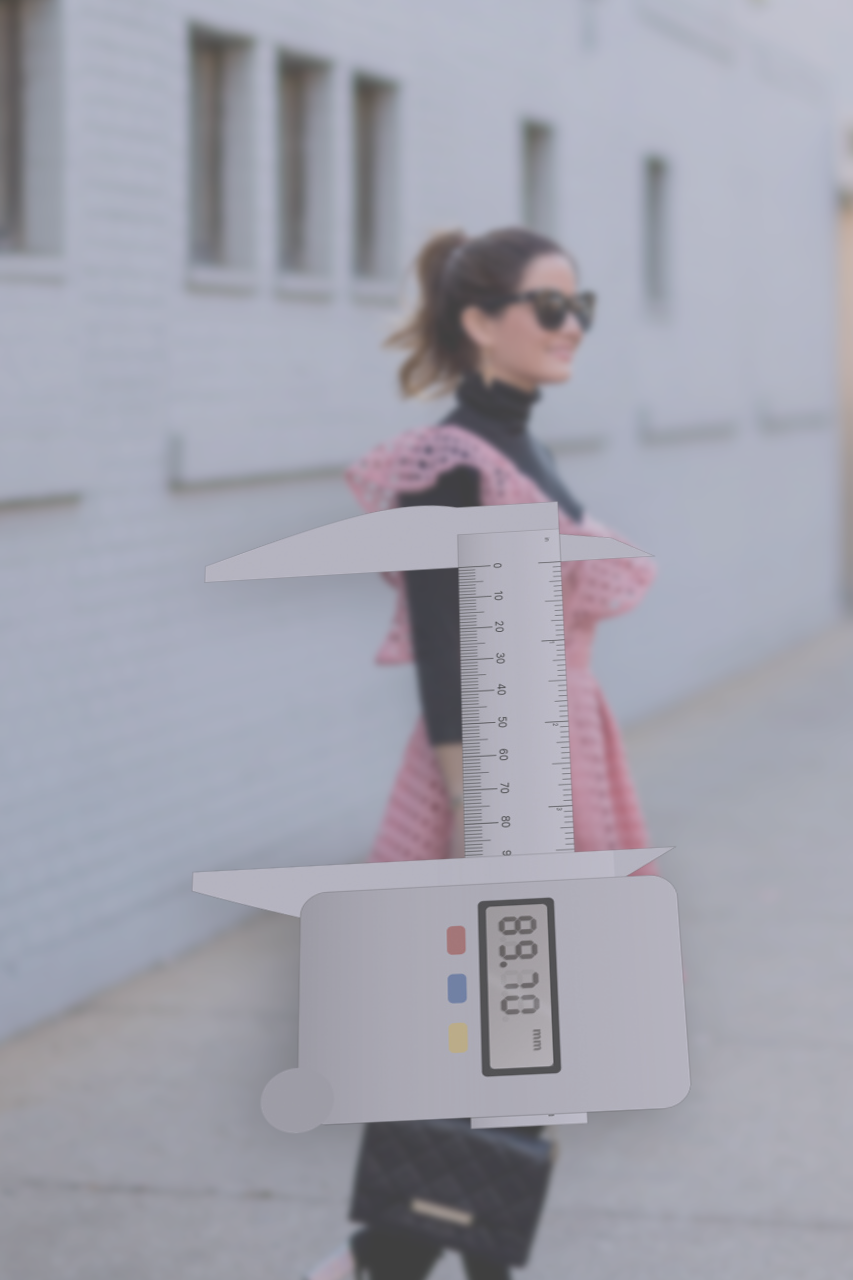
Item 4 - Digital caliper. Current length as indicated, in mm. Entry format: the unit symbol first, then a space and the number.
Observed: mm 89.70
